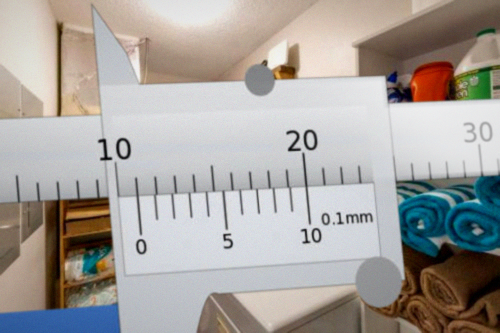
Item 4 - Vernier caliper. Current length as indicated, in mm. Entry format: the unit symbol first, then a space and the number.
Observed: mm 11.0
